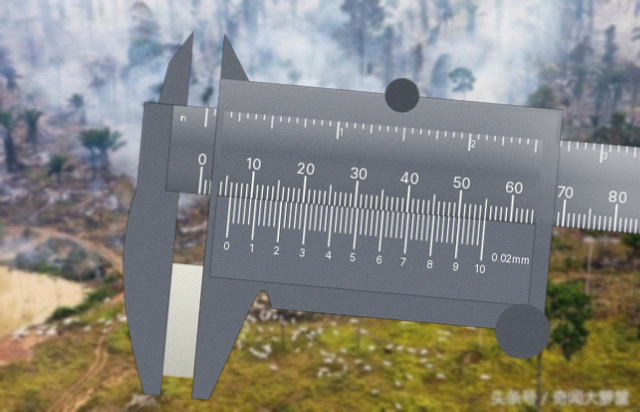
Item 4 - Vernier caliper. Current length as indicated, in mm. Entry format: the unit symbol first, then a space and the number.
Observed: mm 6.0
